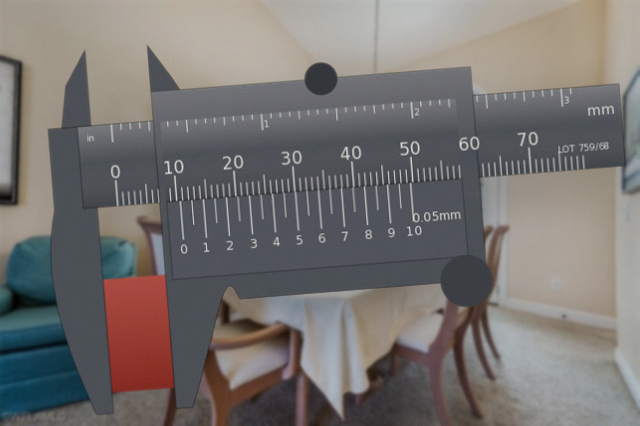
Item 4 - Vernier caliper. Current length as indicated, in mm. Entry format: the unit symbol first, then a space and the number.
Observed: mm 10.6
